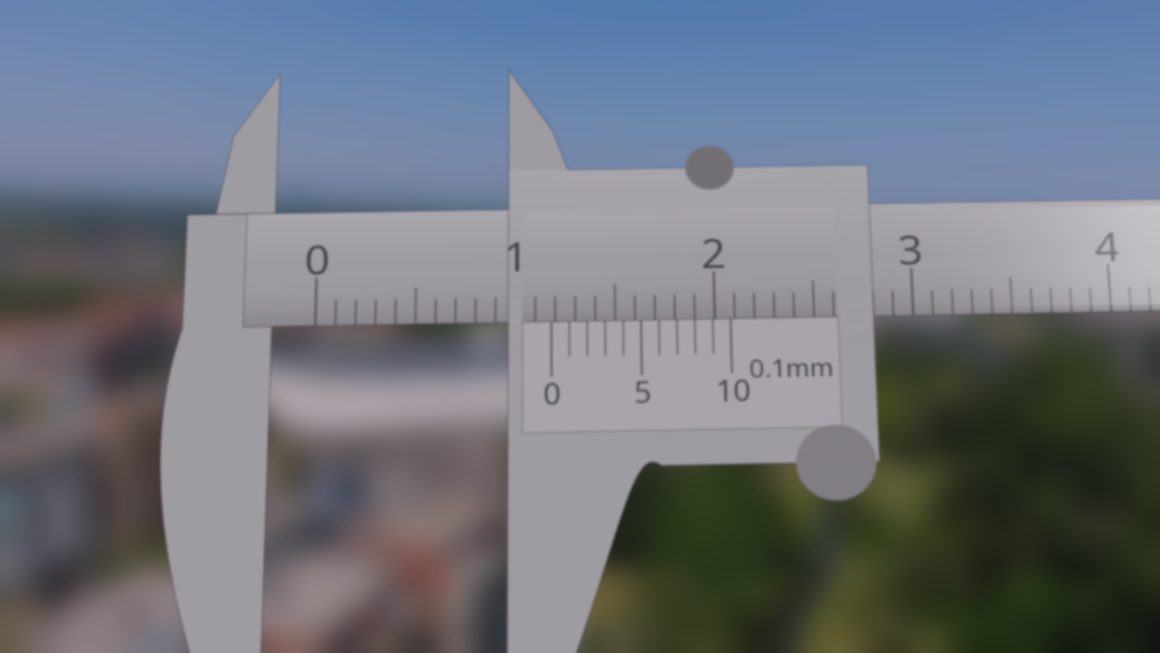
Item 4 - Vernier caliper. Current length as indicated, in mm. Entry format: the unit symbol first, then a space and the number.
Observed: mm 11.8
